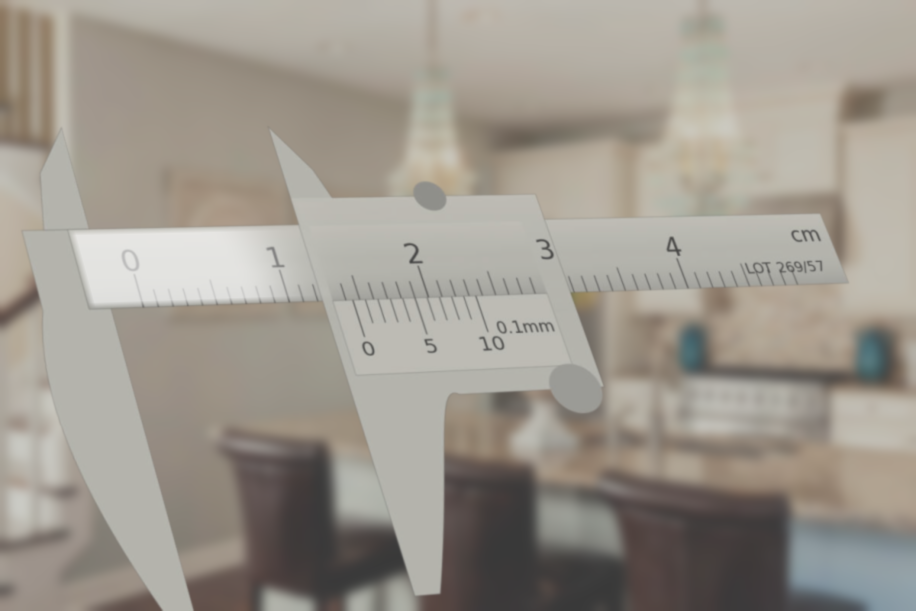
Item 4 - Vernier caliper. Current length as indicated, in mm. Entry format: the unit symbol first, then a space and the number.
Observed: mm 14.5
